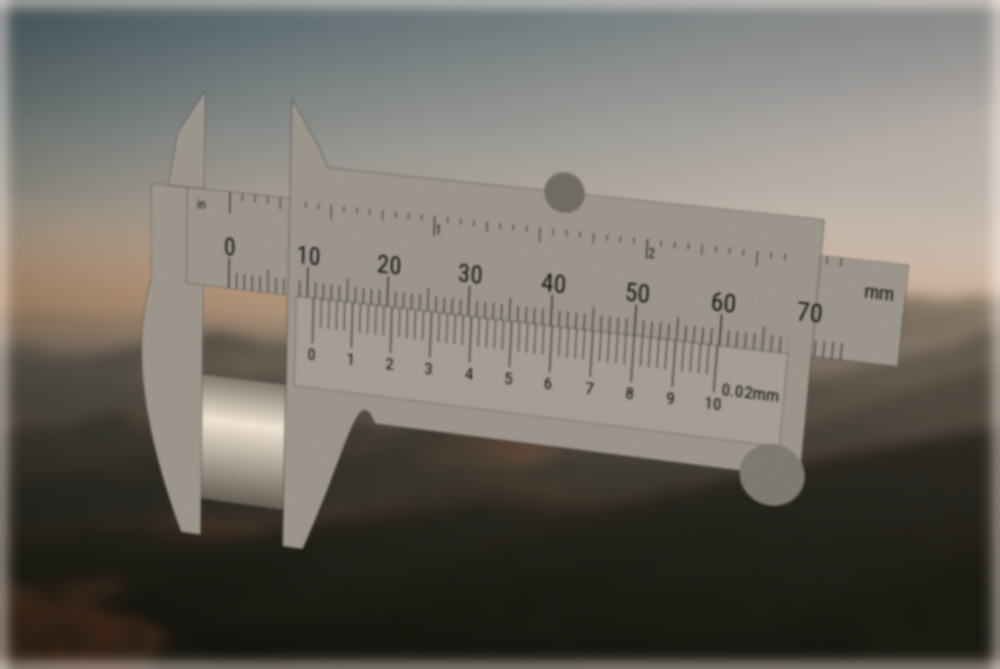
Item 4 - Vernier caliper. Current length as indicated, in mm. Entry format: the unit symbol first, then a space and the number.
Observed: mm 10.8
